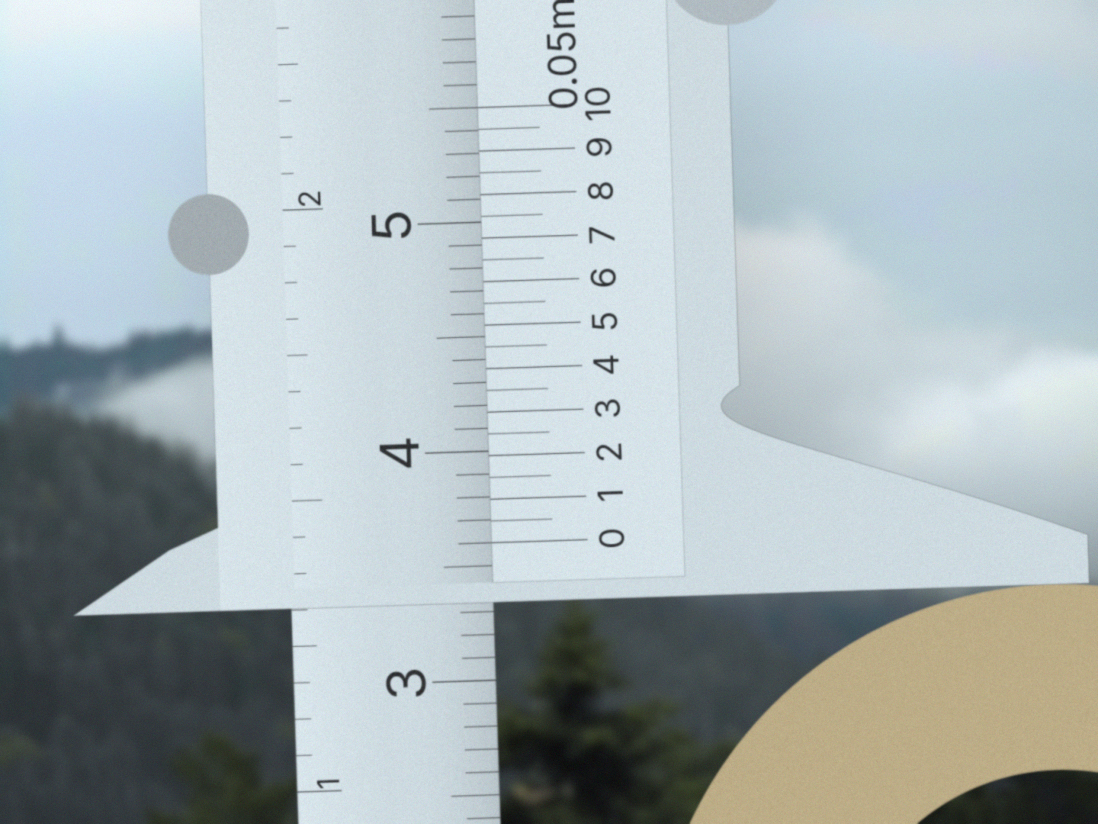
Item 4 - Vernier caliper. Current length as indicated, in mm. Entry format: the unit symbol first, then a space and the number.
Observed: mm 36.0
